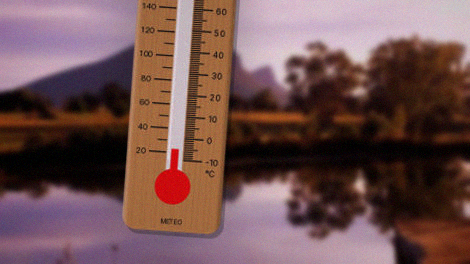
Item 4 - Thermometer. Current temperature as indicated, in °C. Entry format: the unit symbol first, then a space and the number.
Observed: °C -5
